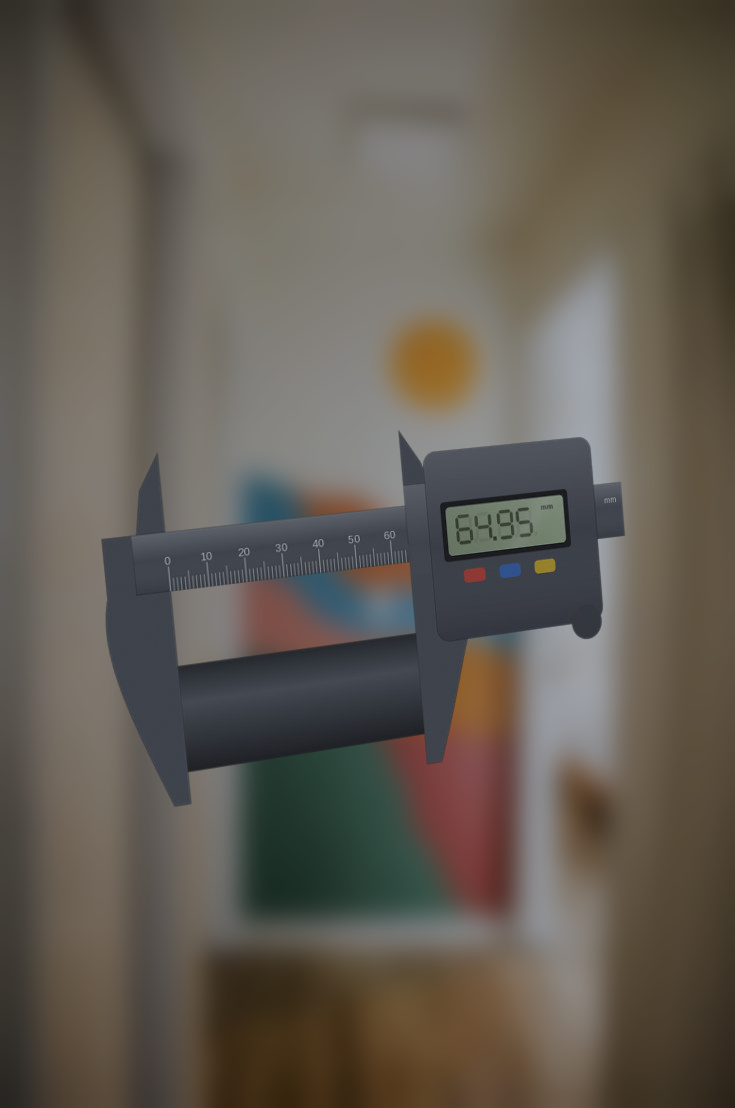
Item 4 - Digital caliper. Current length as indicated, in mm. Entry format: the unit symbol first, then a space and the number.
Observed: mm 64.95
